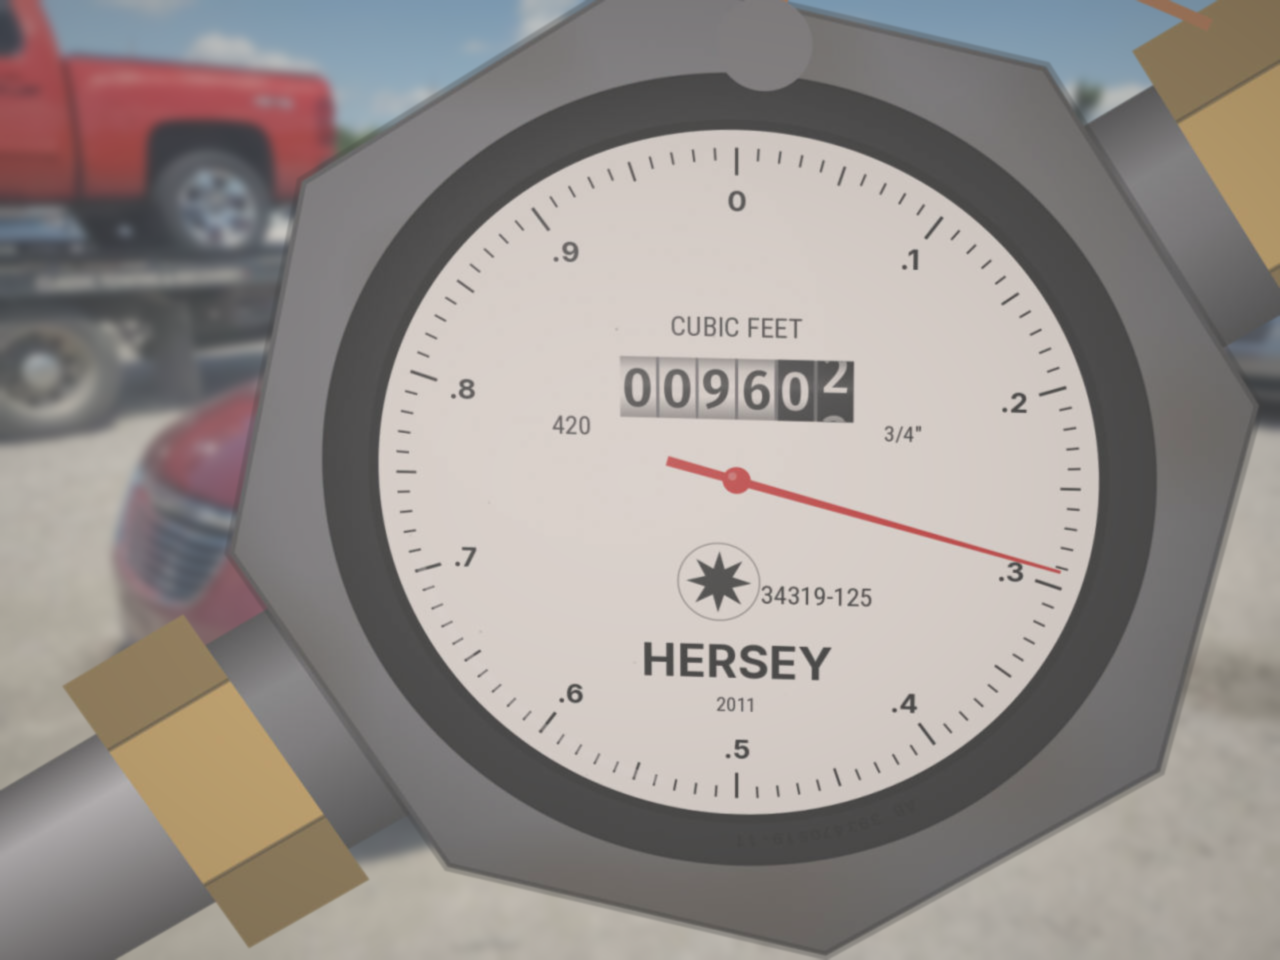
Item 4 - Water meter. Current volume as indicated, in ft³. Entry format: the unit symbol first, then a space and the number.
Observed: ft³ 9602.29
